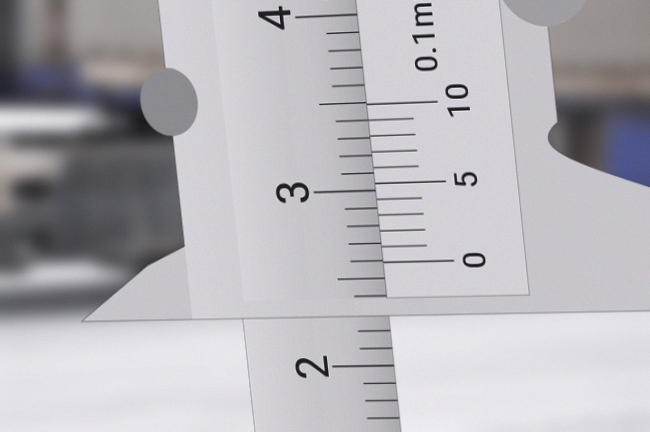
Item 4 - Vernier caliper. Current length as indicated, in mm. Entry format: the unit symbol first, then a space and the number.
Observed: mm 25.9
